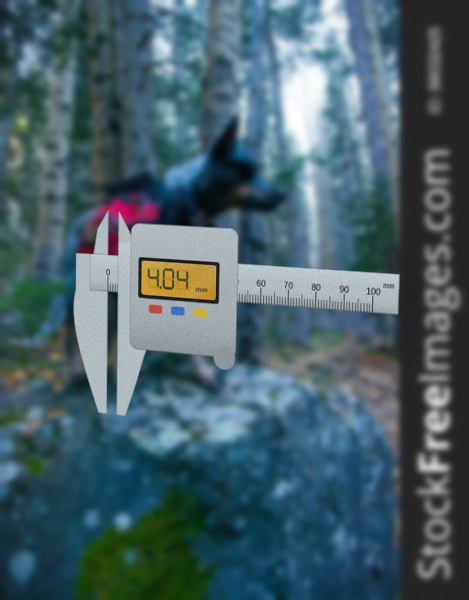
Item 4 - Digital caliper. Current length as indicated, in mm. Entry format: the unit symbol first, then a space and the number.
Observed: mm 4.04
